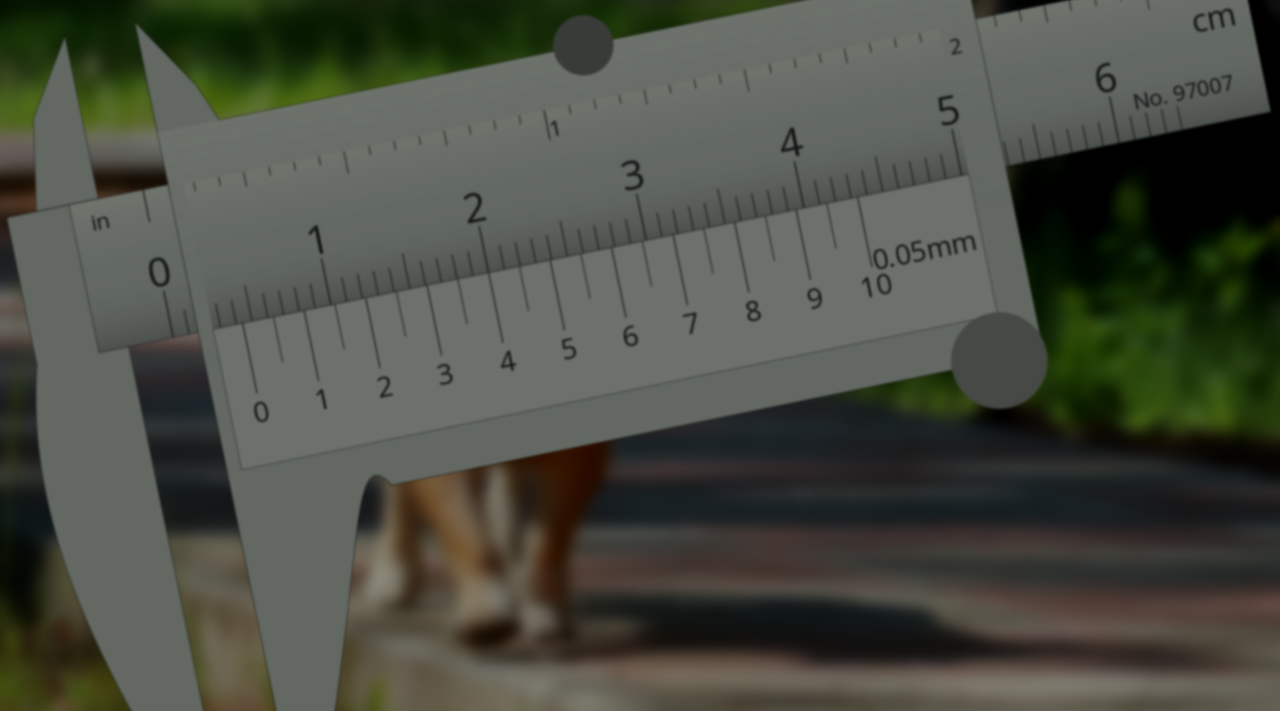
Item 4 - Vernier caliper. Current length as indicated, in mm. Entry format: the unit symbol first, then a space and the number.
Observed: mm 4.4
